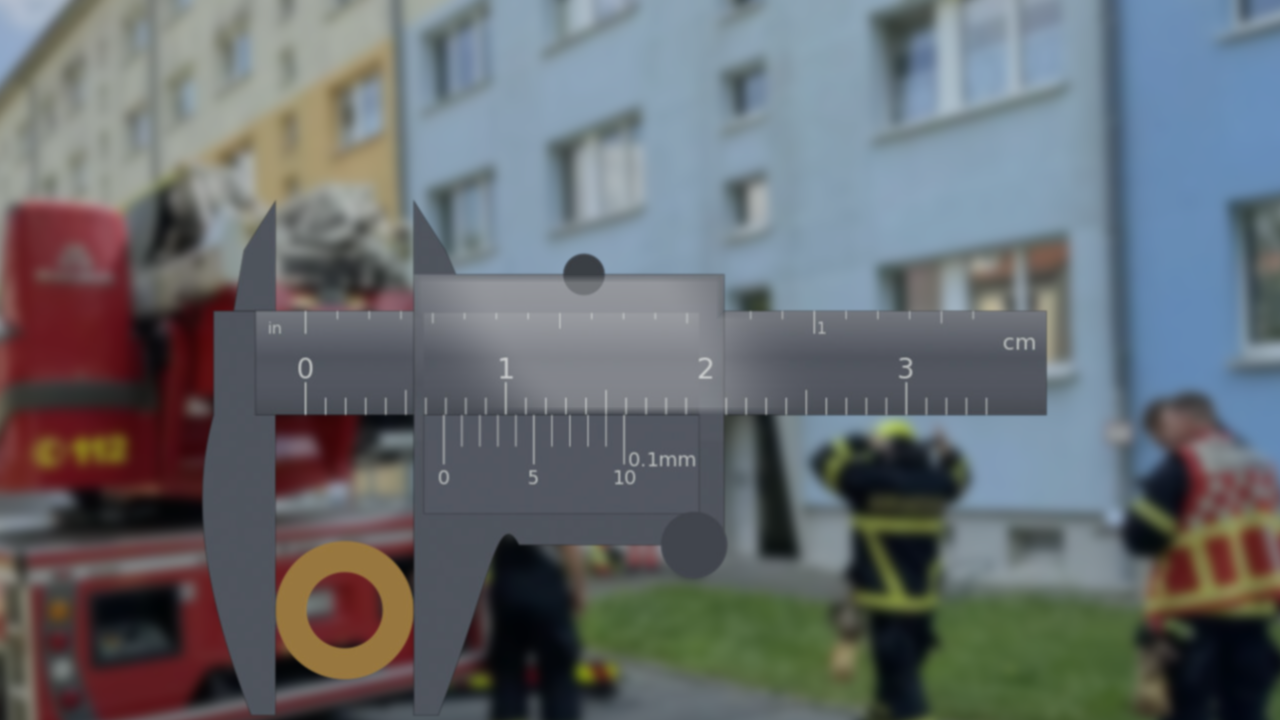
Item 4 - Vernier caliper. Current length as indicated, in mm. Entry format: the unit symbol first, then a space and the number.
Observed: mm 6.9
